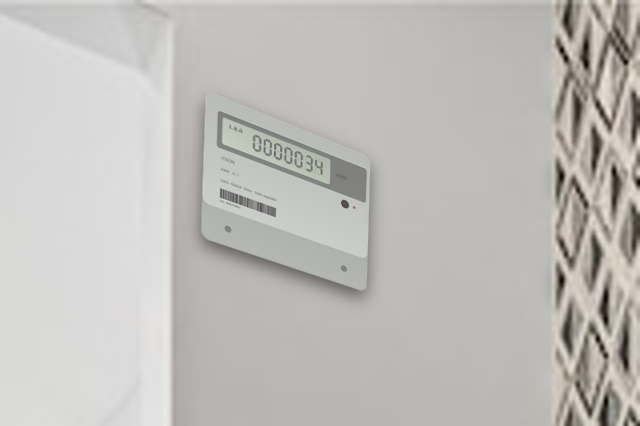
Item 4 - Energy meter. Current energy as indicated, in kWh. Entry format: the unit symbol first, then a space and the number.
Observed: kWh 34
